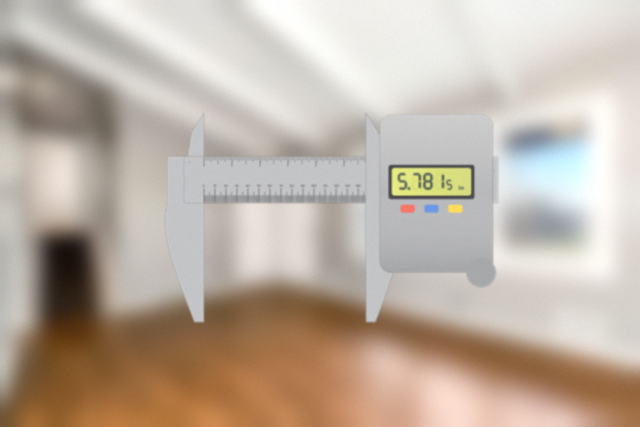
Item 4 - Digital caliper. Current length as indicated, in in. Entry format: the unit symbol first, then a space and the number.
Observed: in 5.7815
